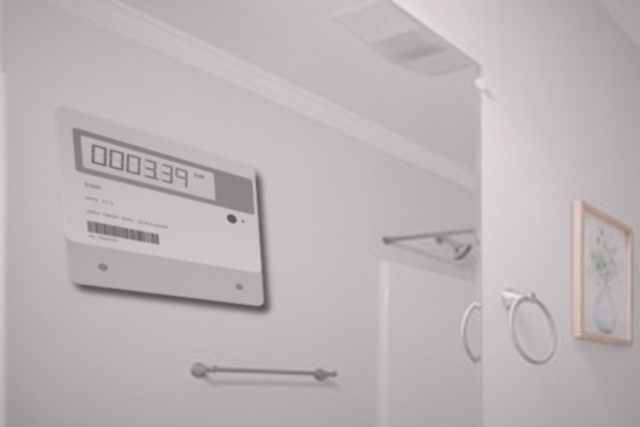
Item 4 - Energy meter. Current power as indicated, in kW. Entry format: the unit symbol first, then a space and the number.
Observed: kW 3.39
